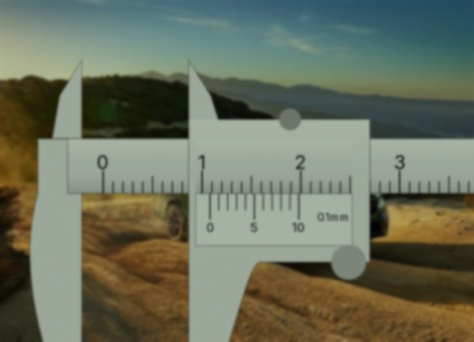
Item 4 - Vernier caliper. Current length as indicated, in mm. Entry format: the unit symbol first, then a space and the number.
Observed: mm 10.8
